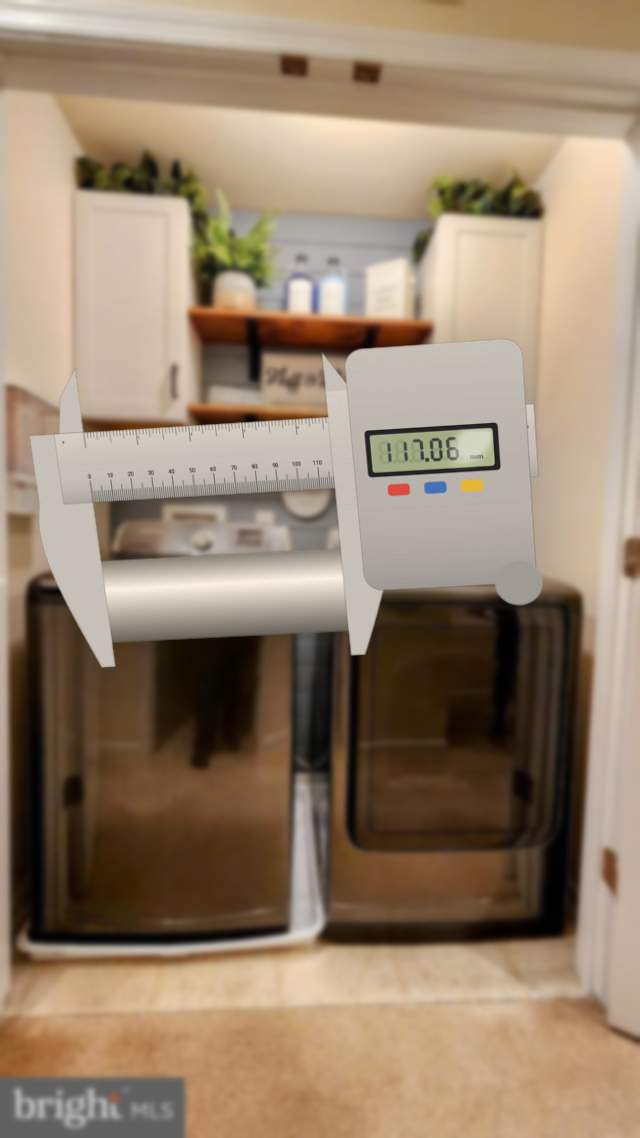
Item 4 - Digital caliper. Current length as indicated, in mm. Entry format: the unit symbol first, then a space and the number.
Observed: mm 117.06
